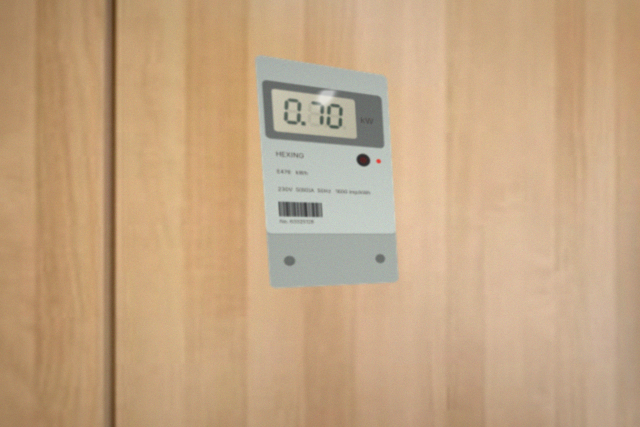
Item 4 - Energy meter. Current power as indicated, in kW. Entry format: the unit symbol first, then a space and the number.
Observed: kW 0.70
